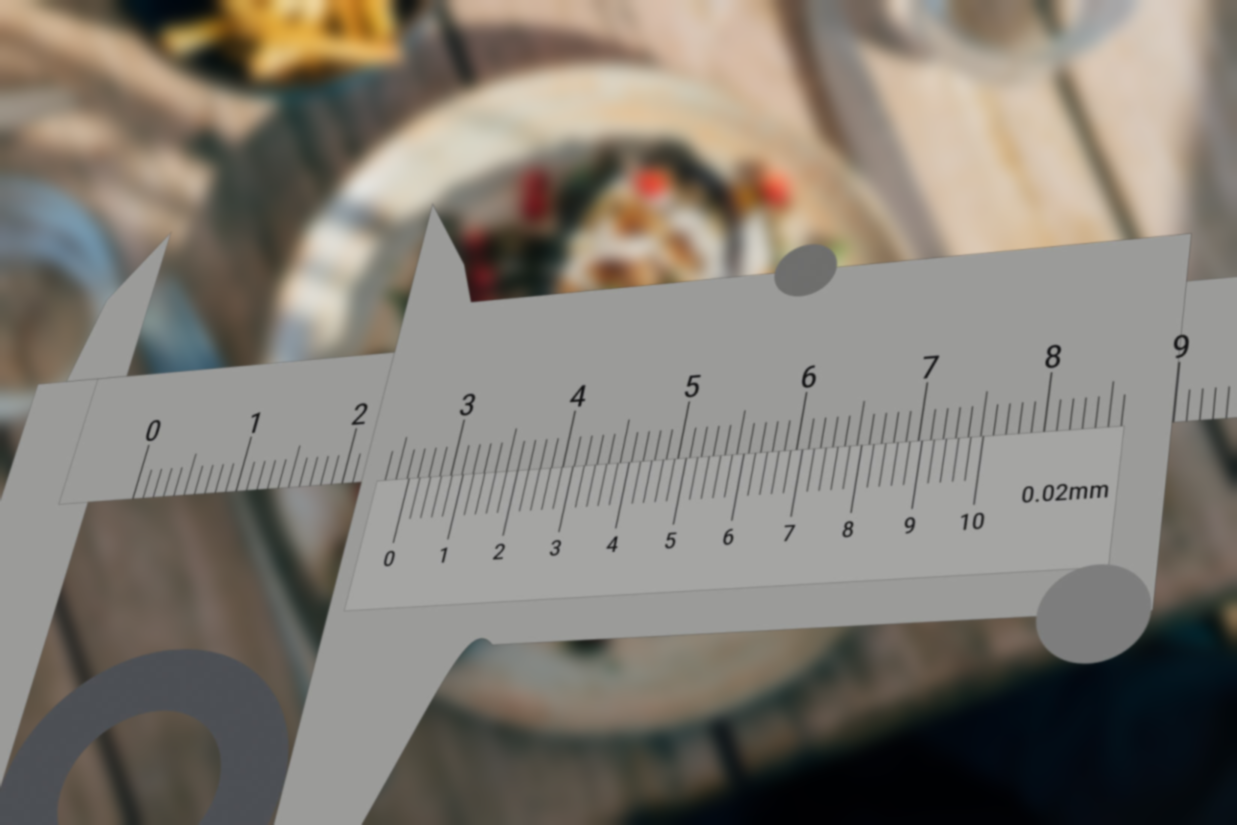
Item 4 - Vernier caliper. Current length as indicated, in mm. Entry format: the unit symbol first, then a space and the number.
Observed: mm 26.2
